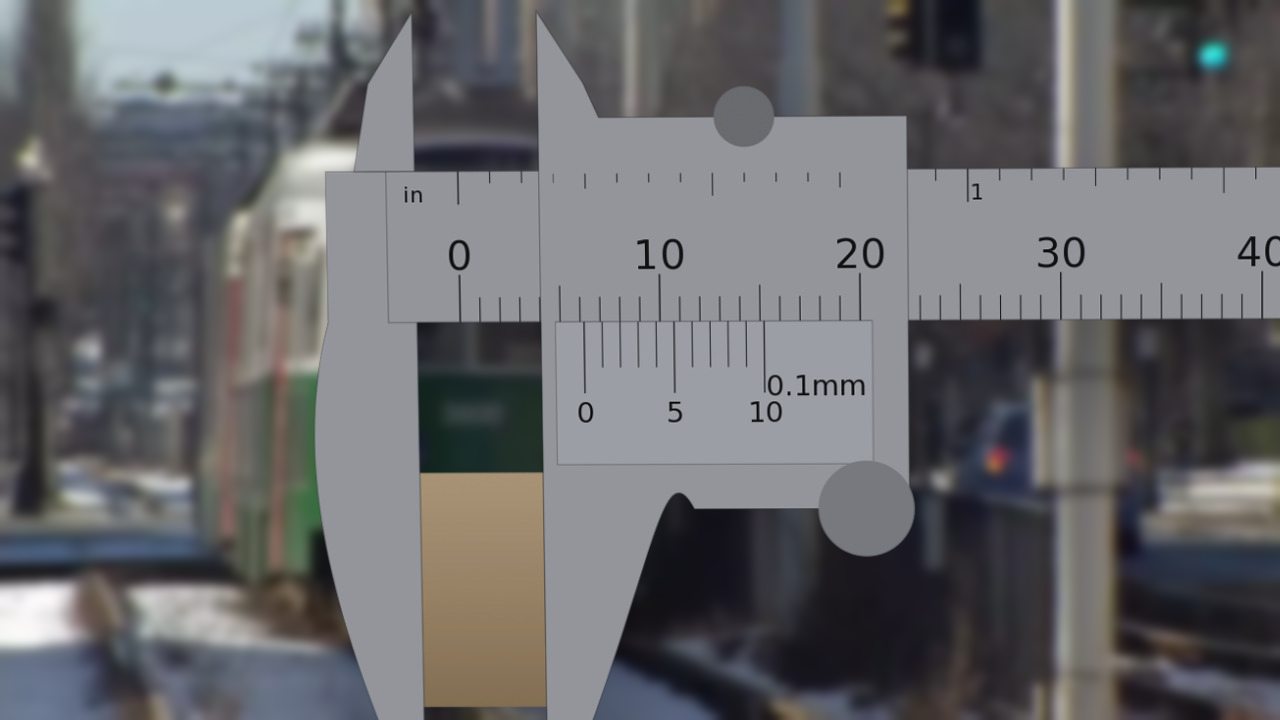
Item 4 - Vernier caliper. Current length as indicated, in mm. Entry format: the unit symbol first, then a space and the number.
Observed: mm 6.2
